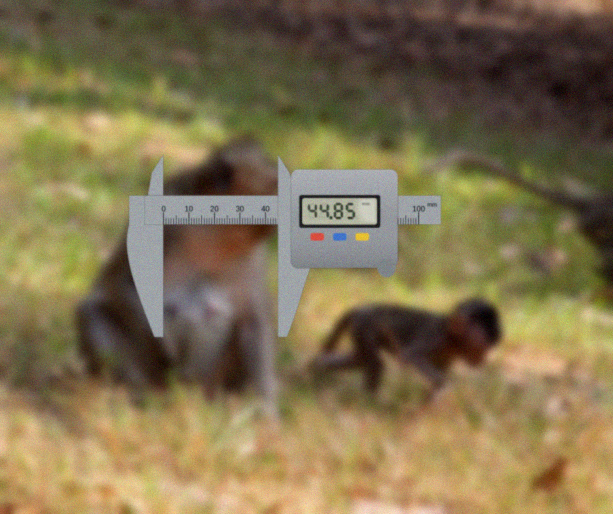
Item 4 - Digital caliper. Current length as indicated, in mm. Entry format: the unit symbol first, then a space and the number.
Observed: mm 44.85
